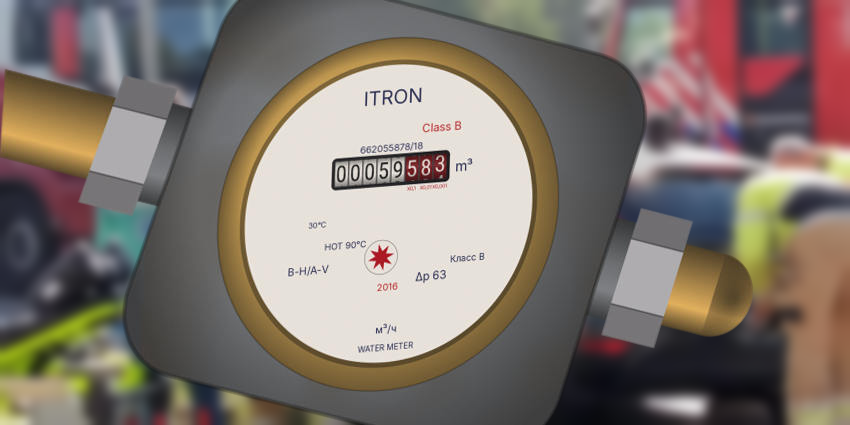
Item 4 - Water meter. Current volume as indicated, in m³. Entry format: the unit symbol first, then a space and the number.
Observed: m³ 59.583
